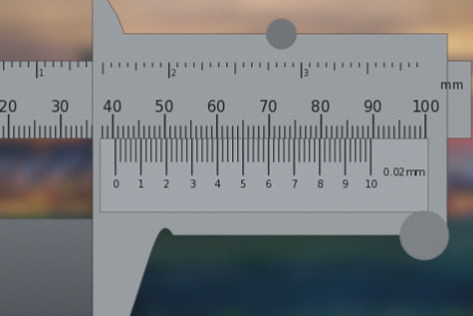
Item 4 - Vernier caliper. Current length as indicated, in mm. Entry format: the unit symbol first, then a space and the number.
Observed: mm 40.5
